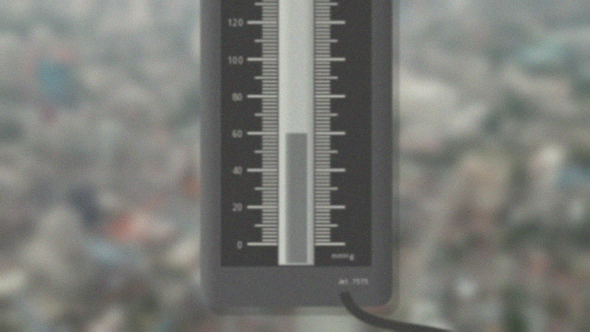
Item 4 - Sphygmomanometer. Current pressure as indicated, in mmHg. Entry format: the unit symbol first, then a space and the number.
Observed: mmHg 60
